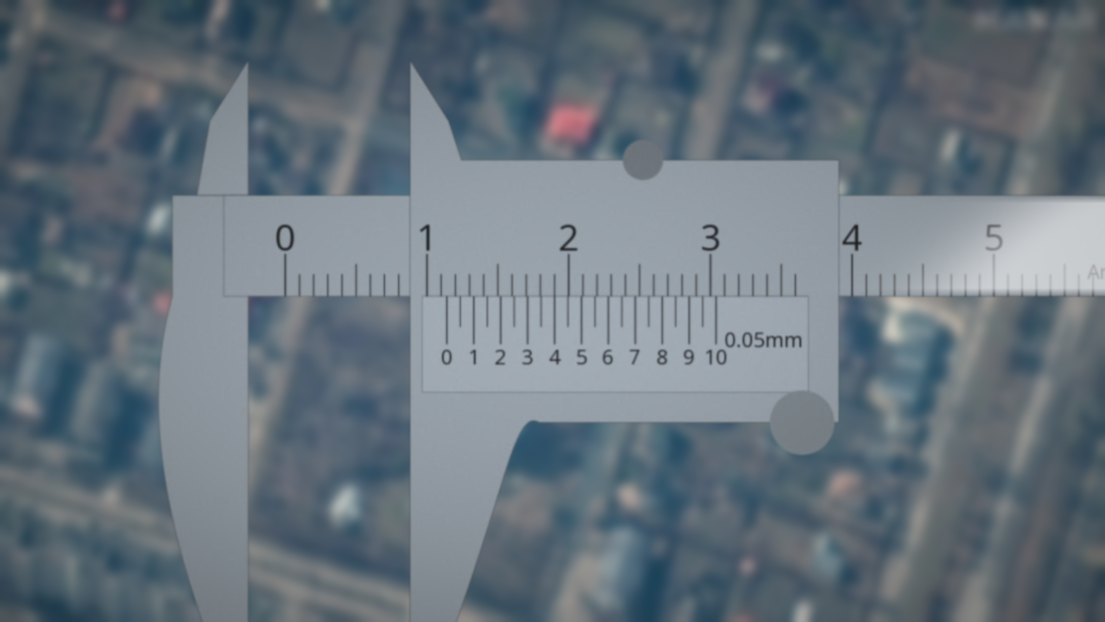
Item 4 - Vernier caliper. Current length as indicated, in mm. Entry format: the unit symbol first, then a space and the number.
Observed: mm 11.4
